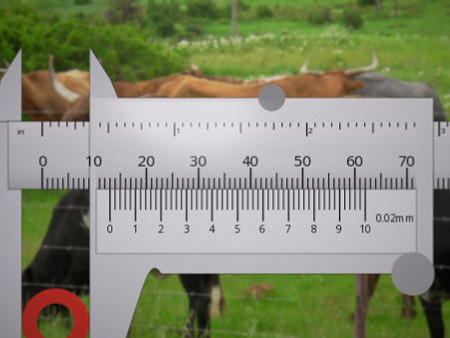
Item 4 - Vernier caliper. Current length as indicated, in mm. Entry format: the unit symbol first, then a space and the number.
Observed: mm 13.0
